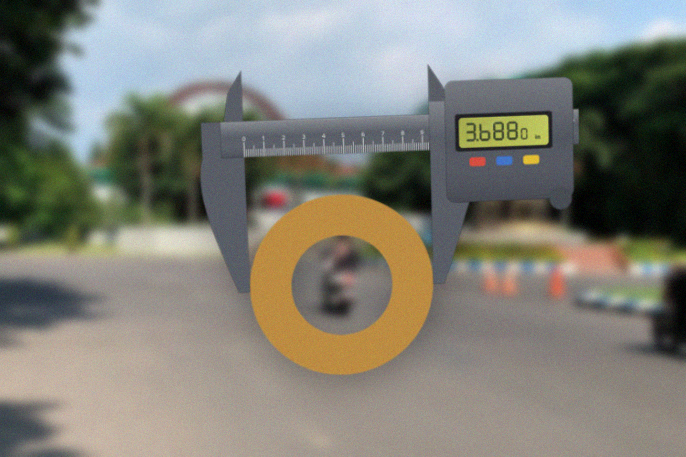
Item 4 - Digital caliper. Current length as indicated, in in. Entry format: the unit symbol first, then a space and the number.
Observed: in 3.6880
